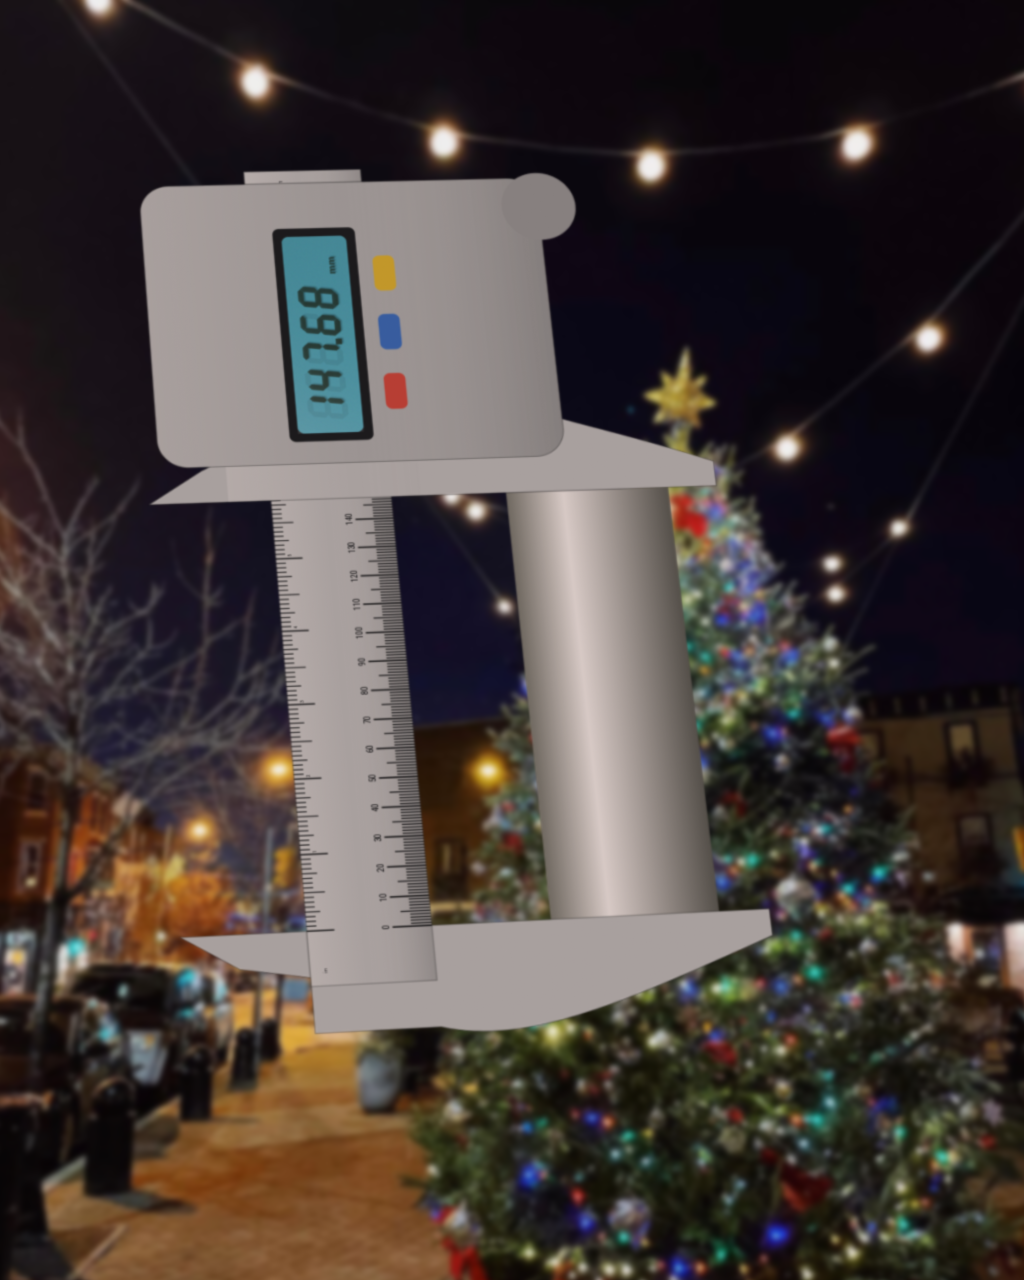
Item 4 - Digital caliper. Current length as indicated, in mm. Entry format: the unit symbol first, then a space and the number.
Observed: mm 147.68
